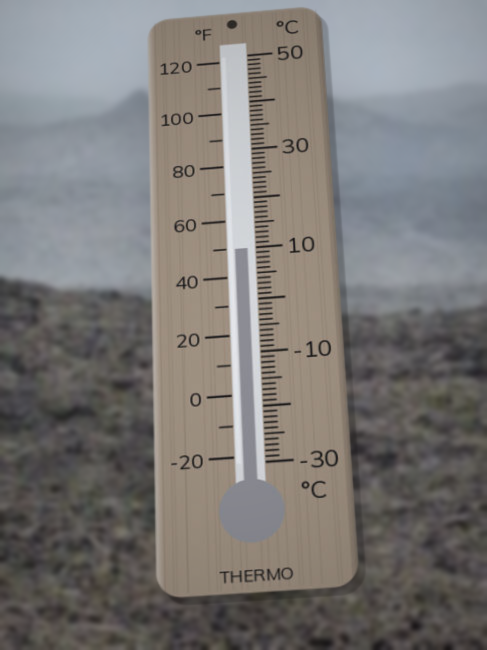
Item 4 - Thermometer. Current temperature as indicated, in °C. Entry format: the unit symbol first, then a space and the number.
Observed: °C 10
